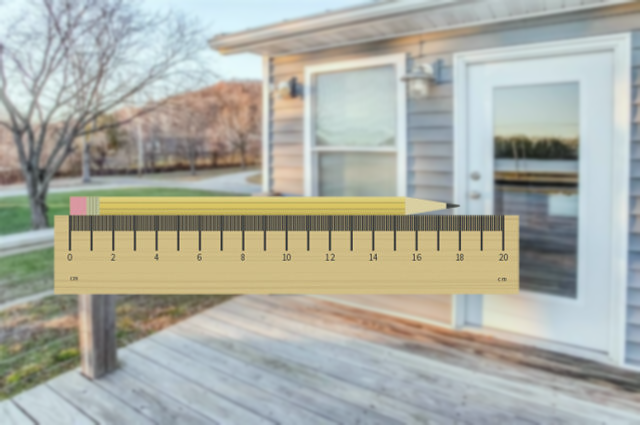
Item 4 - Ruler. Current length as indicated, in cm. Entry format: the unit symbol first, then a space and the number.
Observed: cm 18
